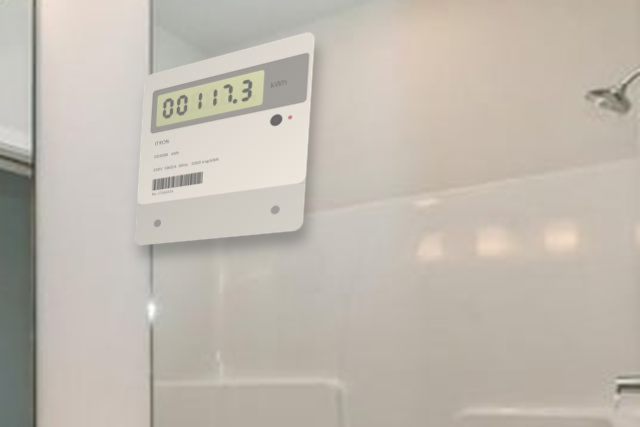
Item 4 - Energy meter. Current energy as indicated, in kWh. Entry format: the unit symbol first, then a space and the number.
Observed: kWh 117.3
